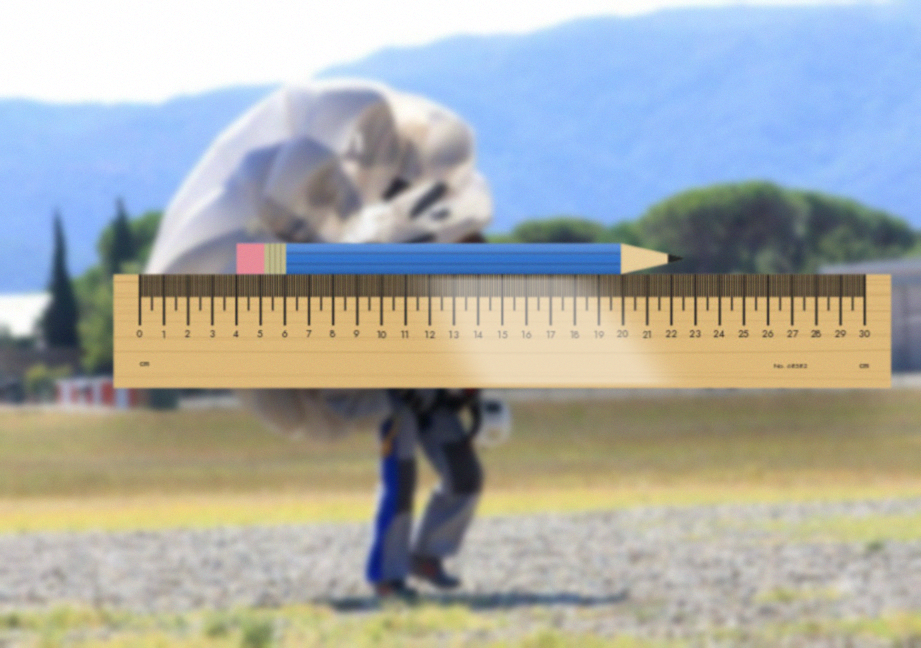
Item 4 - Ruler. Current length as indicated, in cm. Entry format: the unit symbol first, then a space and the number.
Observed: cm 18.5
